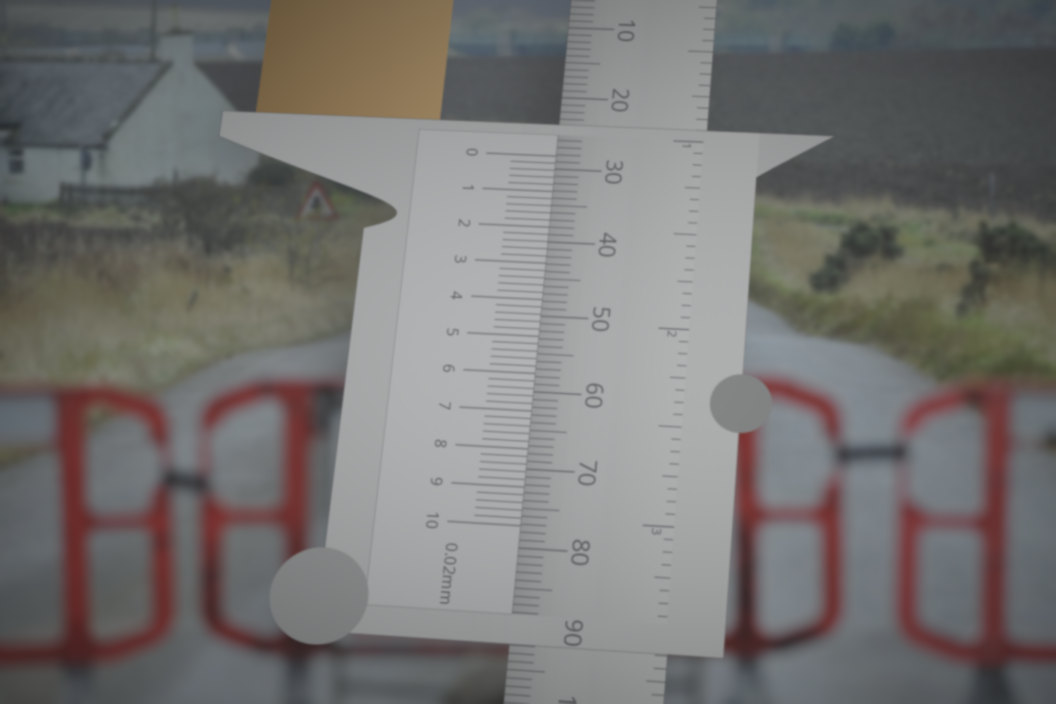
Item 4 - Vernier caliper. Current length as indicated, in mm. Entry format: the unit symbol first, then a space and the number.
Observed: mm 28.2
